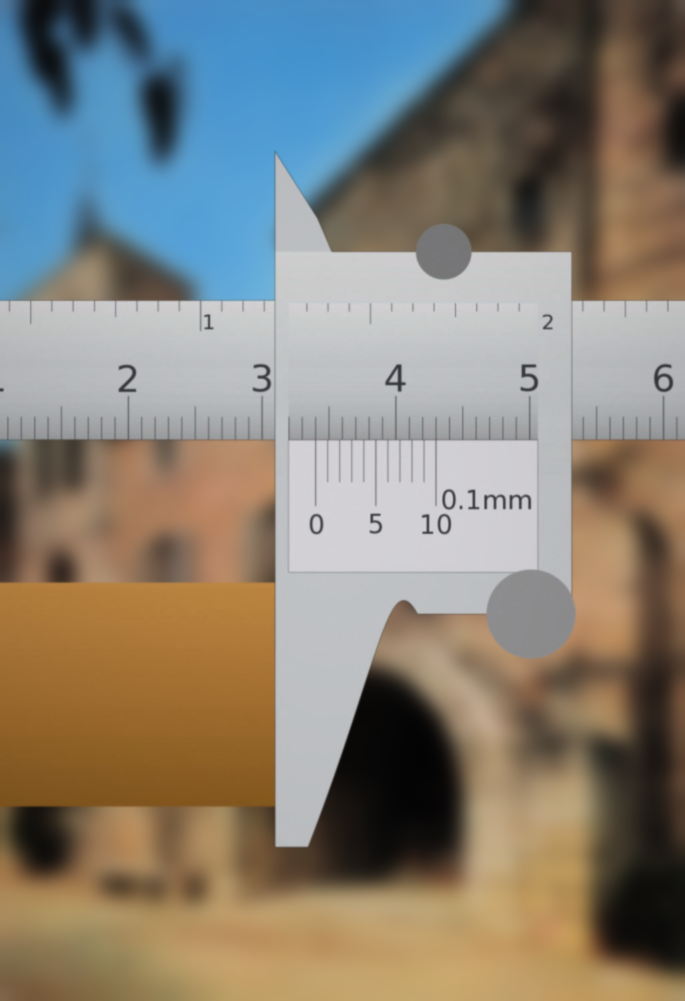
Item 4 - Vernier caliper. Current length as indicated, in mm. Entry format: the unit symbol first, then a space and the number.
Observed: mm 34.0
